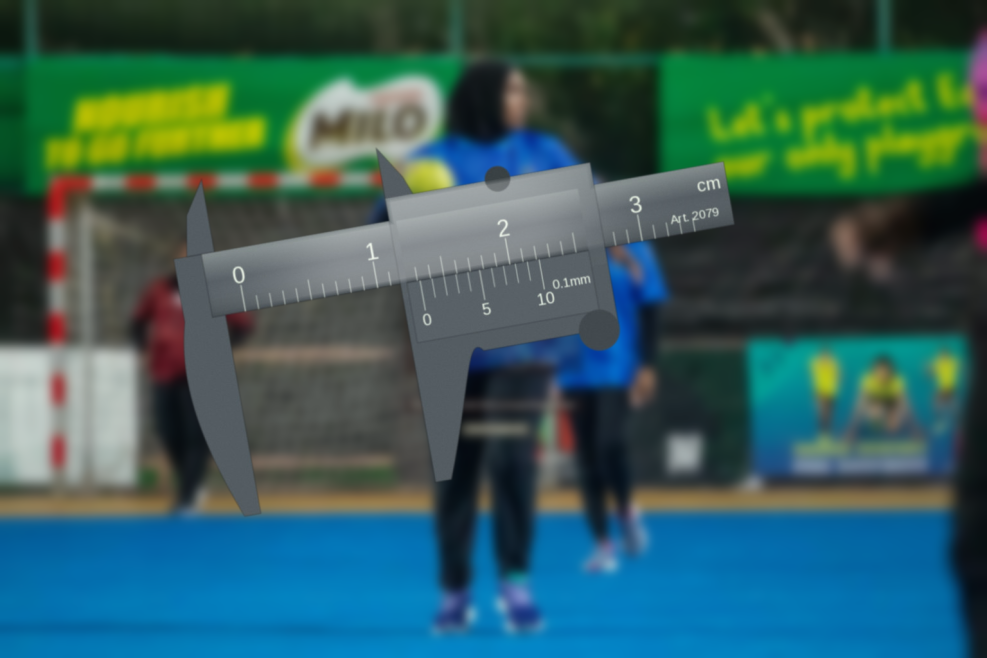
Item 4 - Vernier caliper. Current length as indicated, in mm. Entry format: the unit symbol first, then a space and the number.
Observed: mm 13.2
